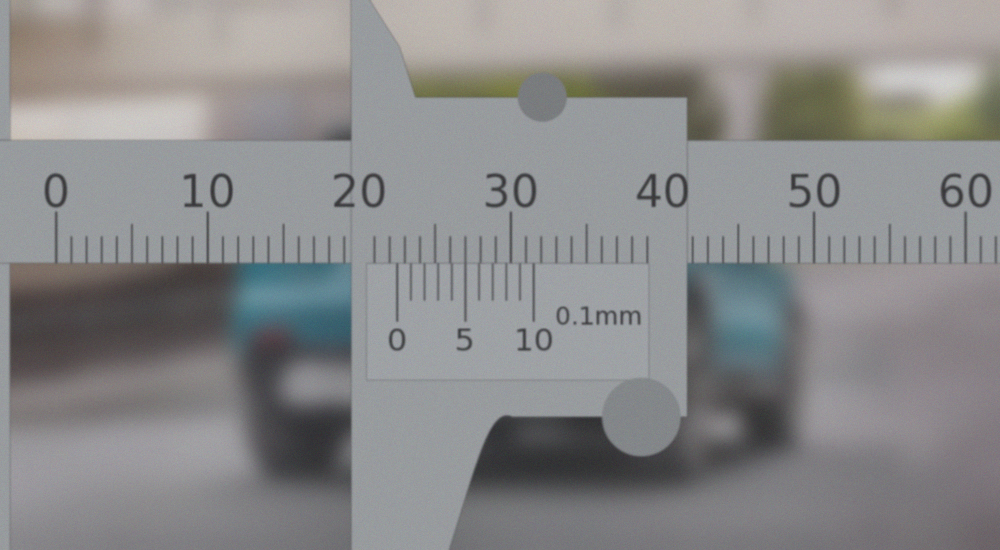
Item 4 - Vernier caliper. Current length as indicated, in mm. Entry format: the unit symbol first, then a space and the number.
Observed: mm 22.5
